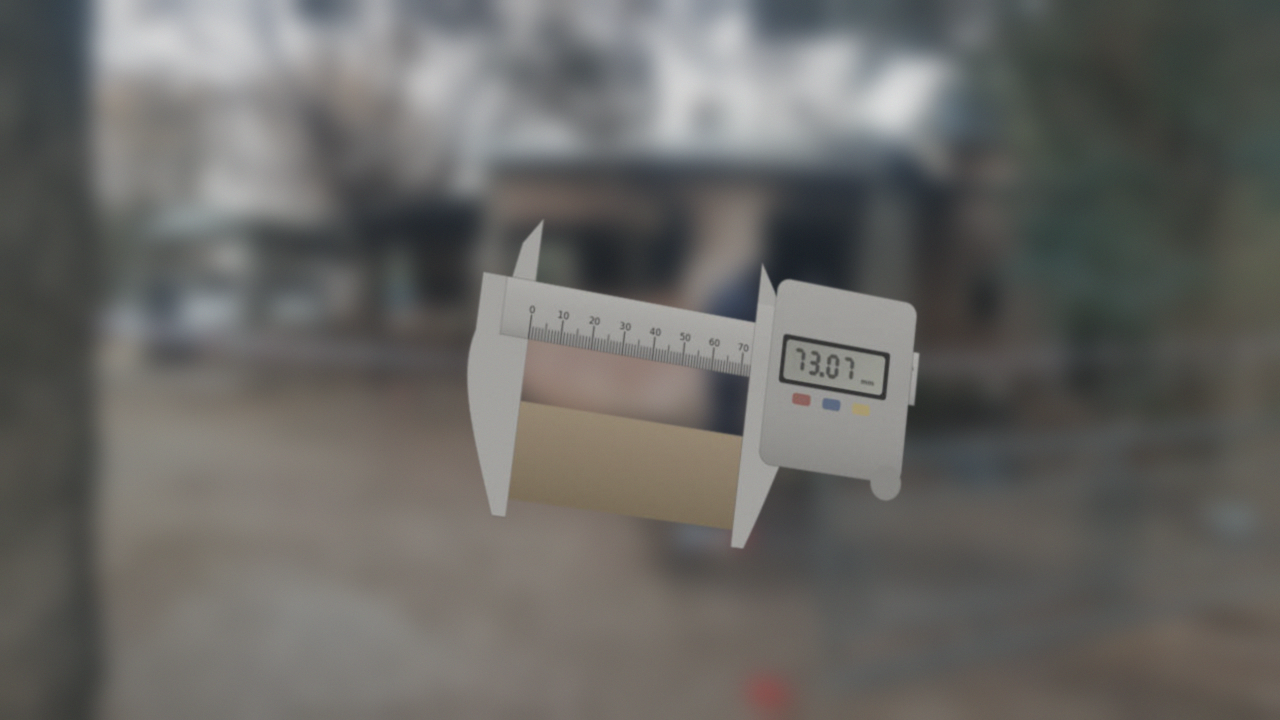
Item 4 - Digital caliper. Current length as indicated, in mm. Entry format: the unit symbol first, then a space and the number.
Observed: mm 73.07
